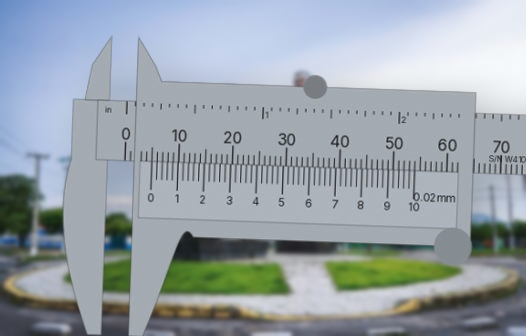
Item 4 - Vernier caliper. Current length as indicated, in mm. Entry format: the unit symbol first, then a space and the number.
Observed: mm 5.0
